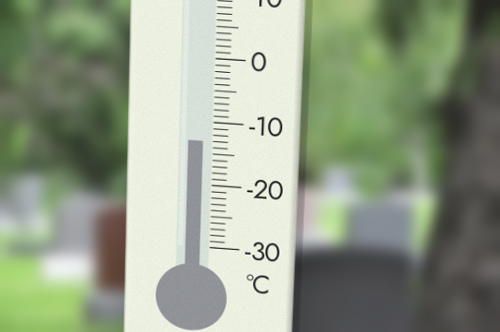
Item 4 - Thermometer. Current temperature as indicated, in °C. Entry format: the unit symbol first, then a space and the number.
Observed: °C -13
